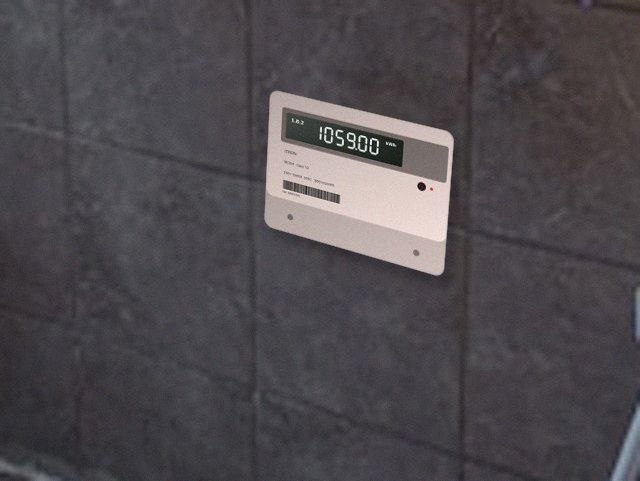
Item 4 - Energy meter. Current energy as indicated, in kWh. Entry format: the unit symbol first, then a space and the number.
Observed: kWh 1059.00
